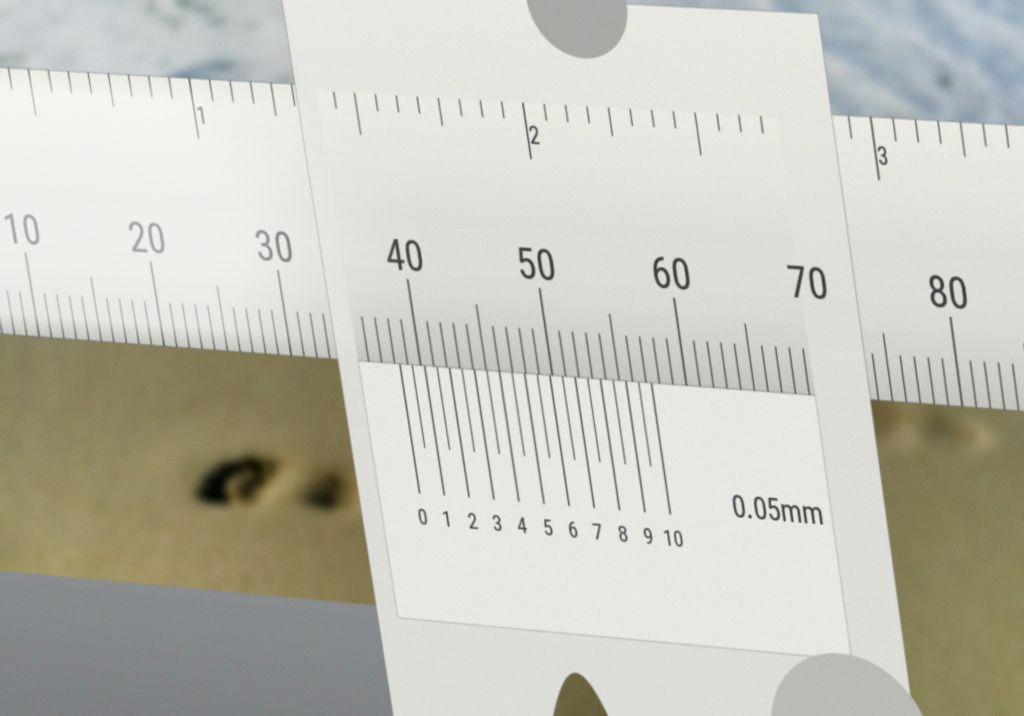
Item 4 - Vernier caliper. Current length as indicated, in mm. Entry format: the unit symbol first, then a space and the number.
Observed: mm 38.4
